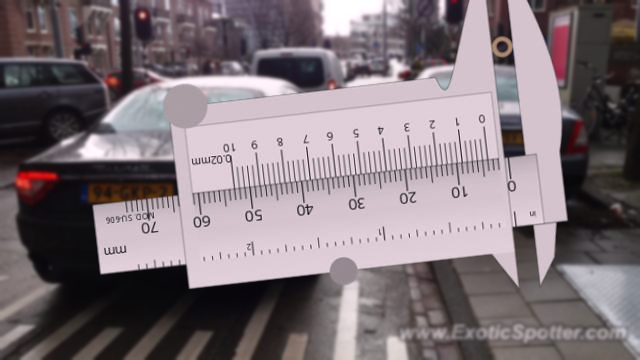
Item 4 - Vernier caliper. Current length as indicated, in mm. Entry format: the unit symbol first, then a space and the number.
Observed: mm 4.0
